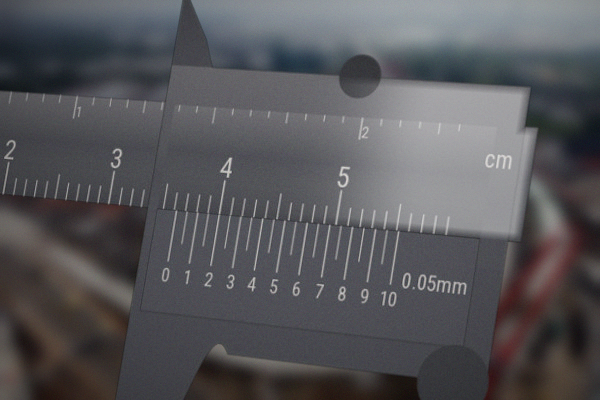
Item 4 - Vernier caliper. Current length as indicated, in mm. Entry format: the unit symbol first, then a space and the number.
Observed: mm 36.2
